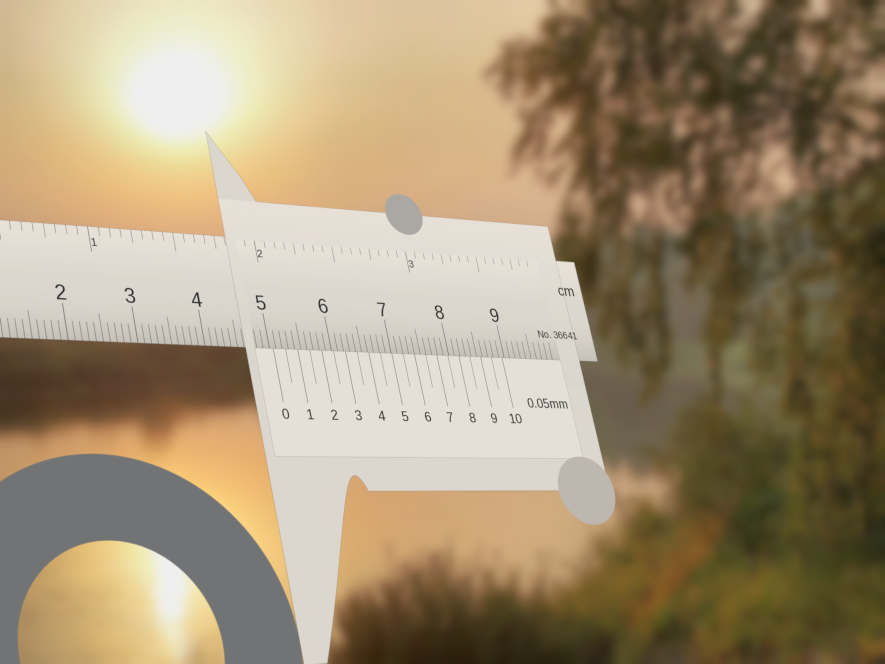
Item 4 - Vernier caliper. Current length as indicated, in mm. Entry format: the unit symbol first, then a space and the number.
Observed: mm 50.6
